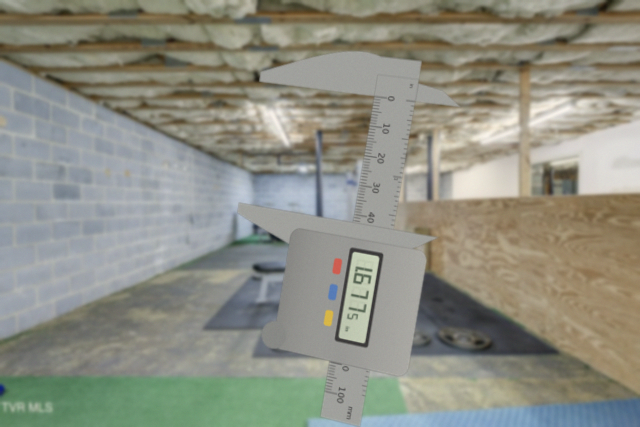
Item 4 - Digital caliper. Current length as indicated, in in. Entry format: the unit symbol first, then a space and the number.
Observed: in 1.6775
